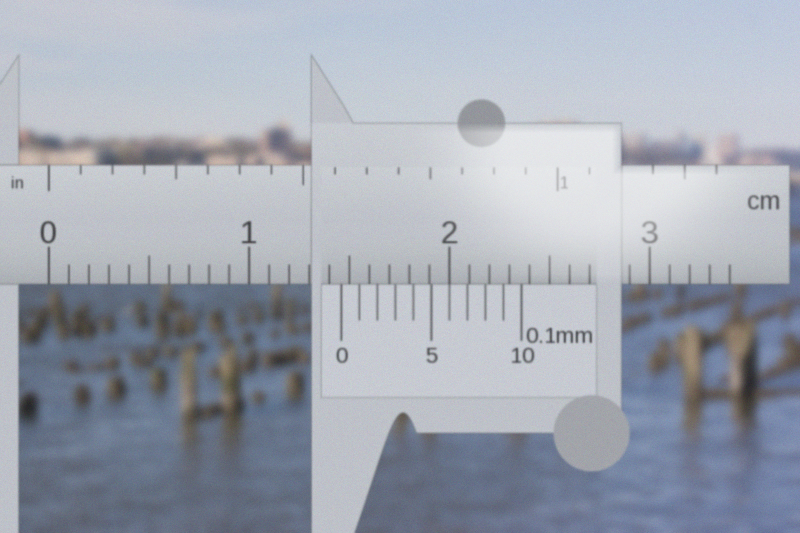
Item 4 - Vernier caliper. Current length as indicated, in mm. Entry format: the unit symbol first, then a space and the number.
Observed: mm 14.6
